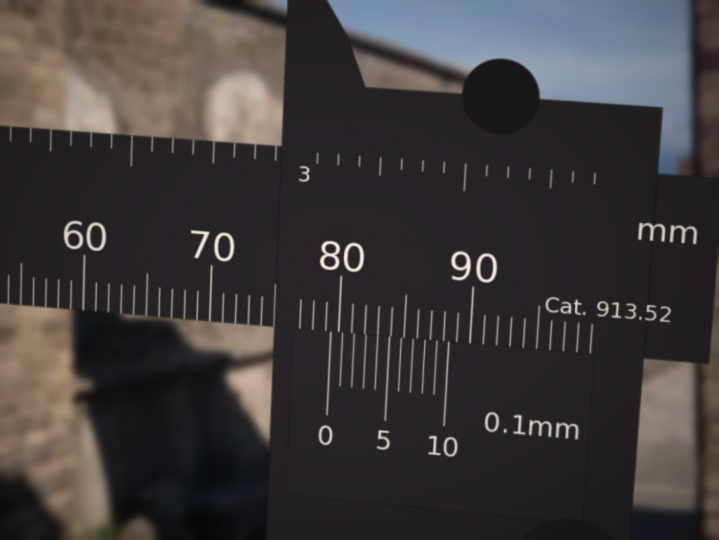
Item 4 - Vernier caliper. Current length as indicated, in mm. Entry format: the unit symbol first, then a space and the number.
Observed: mm 79.4
